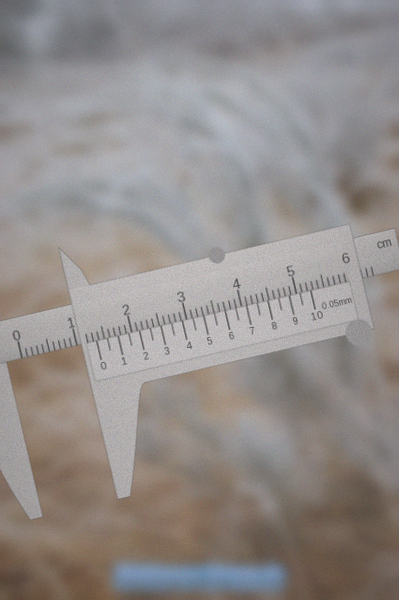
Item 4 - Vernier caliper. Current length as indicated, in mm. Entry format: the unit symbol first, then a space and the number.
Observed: mm 13.6
